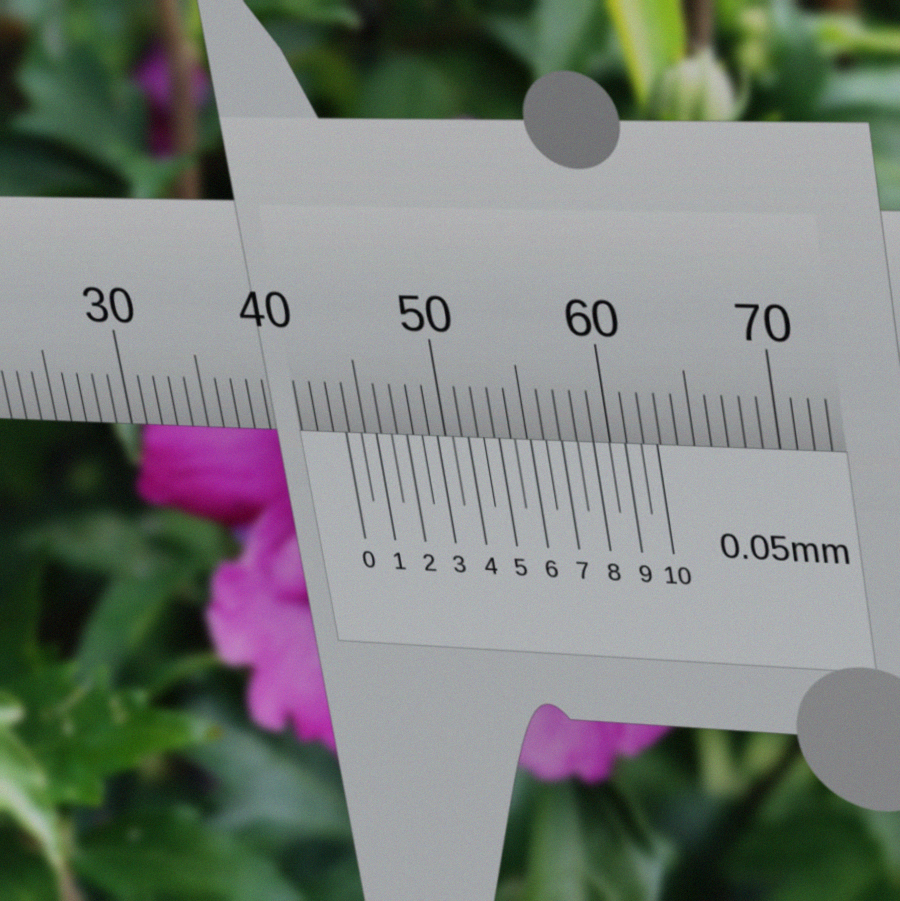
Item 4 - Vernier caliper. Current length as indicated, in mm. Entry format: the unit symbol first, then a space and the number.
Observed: mm 43.8
